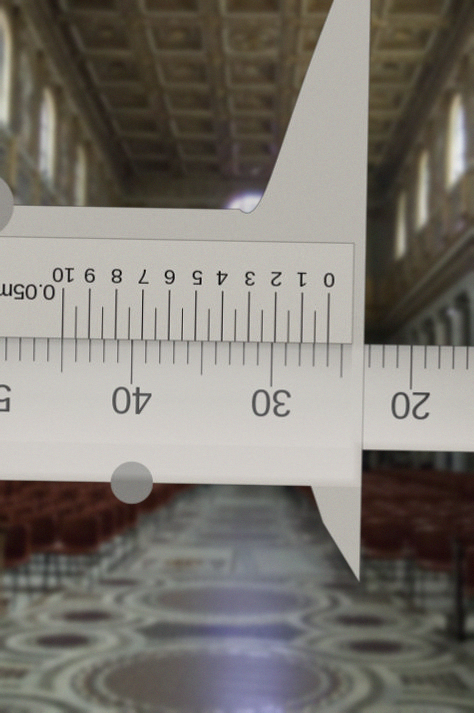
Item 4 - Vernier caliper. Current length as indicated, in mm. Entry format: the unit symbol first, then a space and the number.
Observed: mm 26.0
